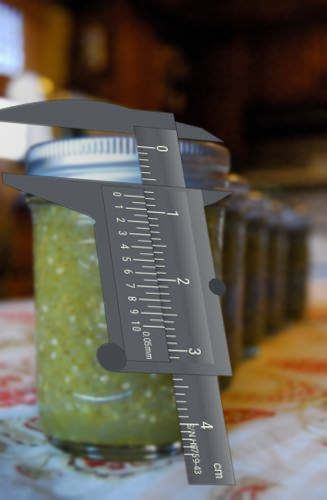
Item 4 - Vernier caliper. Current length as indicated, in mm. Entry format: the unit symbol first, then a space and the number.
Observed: mm 7.8
